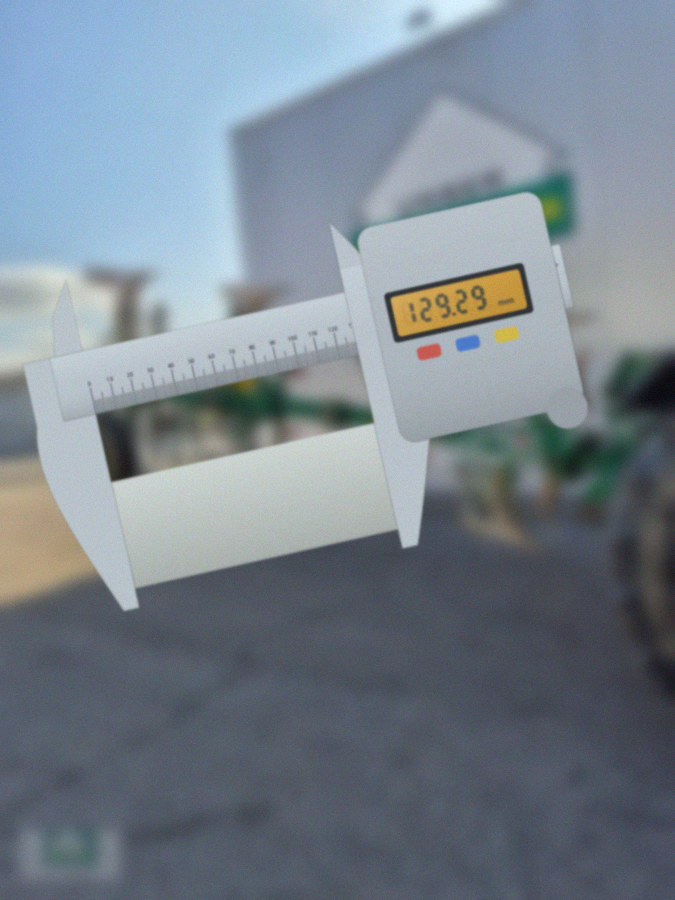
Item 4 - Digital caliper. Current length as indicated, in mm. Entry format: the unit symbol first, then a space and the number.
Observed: mm 129.29
